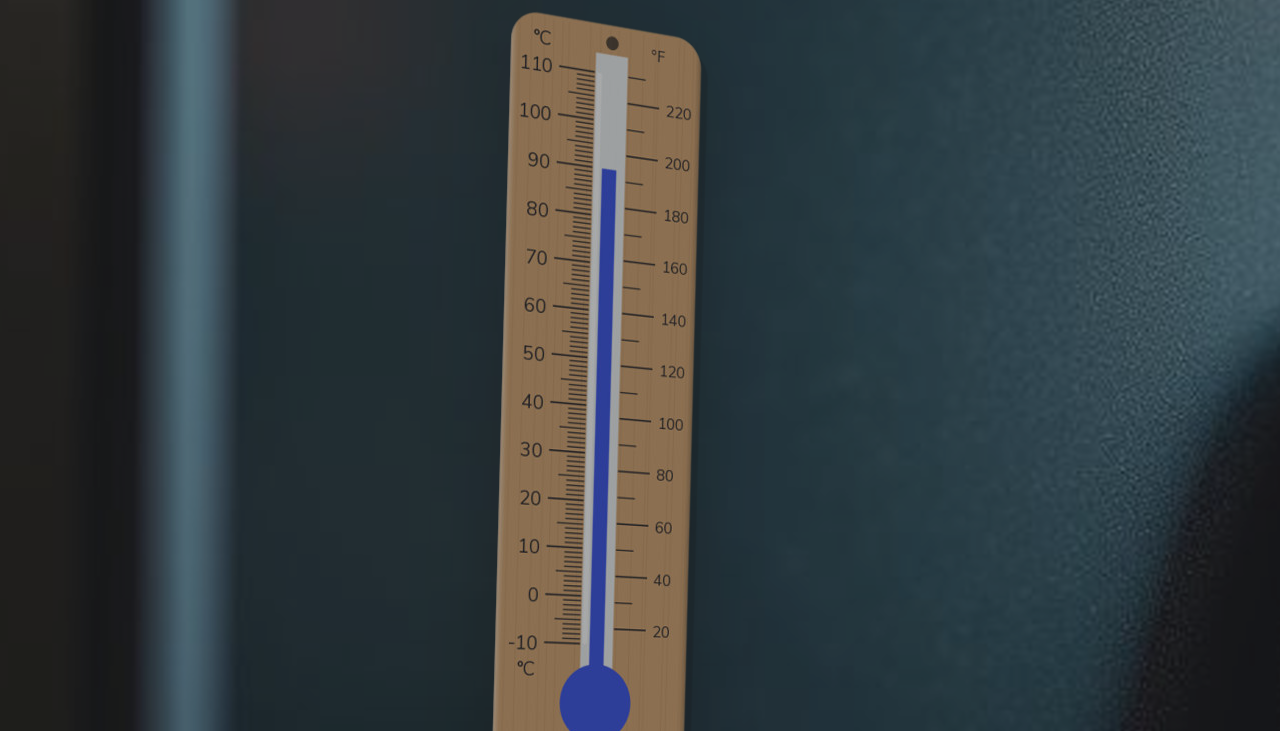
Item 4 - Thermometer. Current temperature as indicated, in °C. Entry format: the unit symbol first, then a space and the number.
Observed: °C 90
